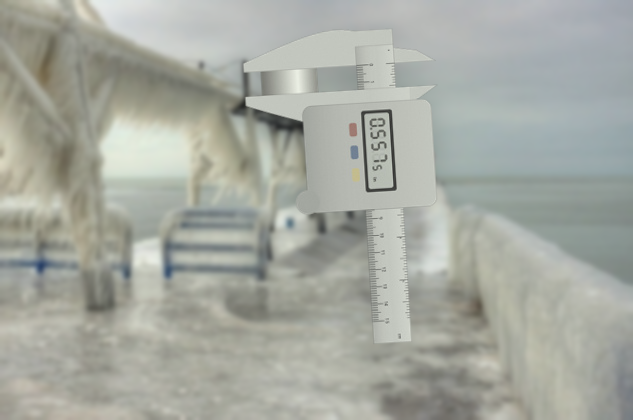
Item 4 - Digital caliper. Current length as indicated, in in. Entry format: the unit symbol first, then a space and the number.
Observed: in 0.5575
